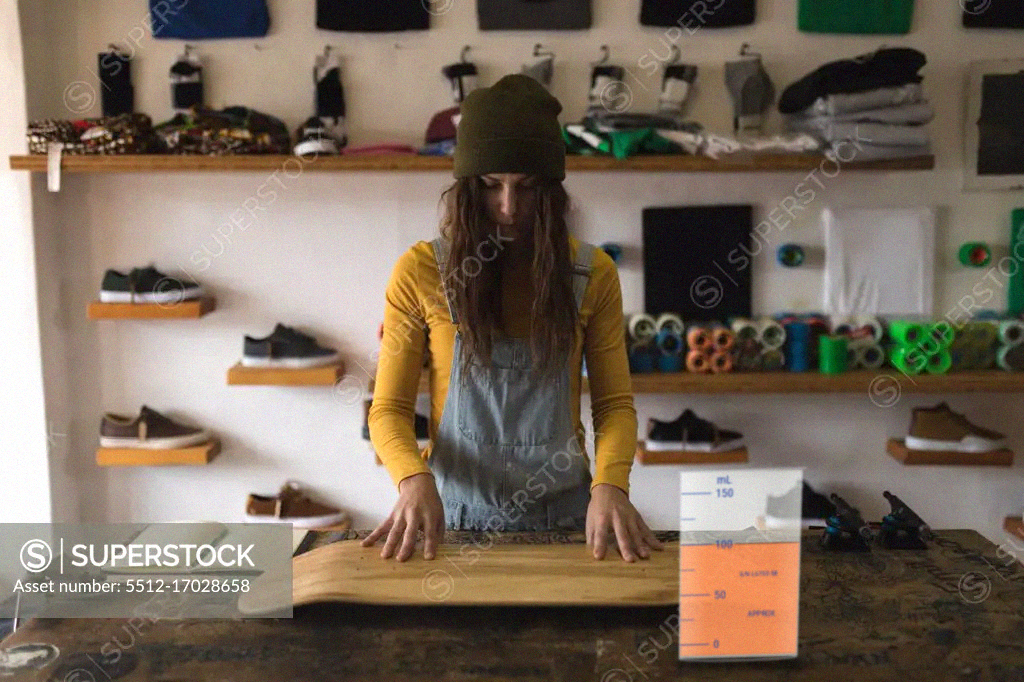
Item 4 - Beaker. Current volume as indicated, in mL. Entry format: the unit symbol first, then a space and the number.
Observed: mL 100
